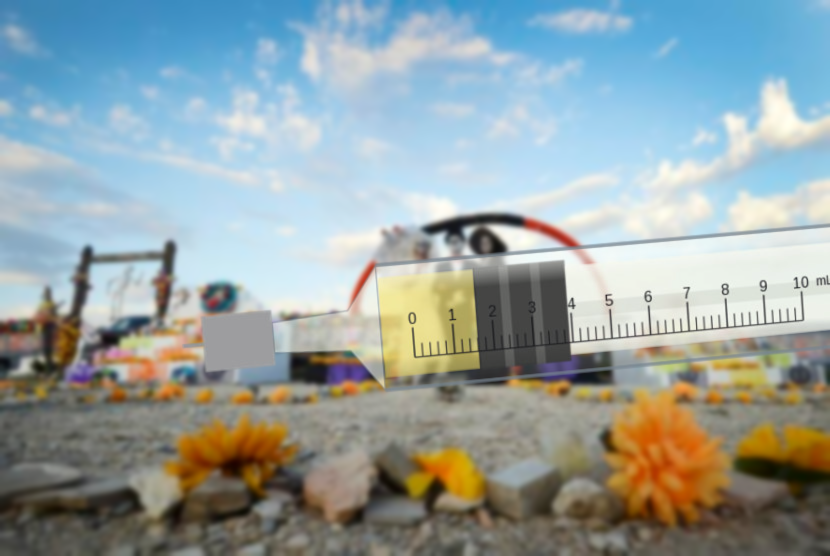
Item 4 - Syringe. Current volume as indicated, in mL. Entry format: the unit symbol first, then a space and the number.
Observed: mL 1.6
